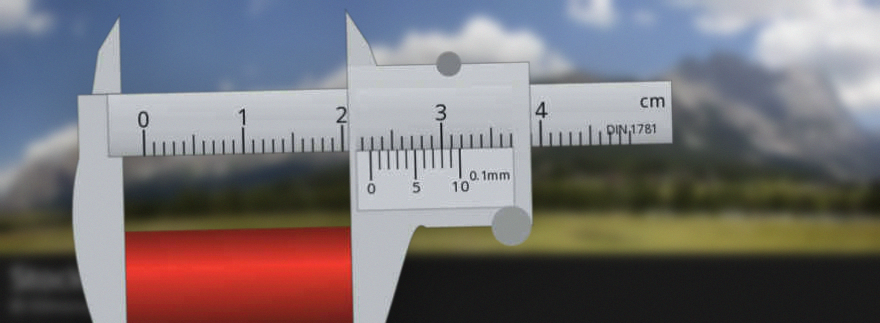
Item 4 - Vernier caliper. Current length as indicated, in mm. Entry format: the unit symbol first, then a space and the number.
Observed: mm 22.8
